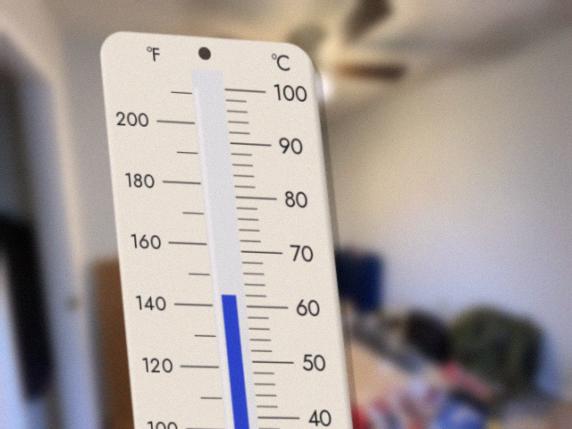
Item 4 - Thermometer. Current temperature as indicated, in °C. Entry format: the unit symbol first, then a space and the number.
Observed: °C 62
